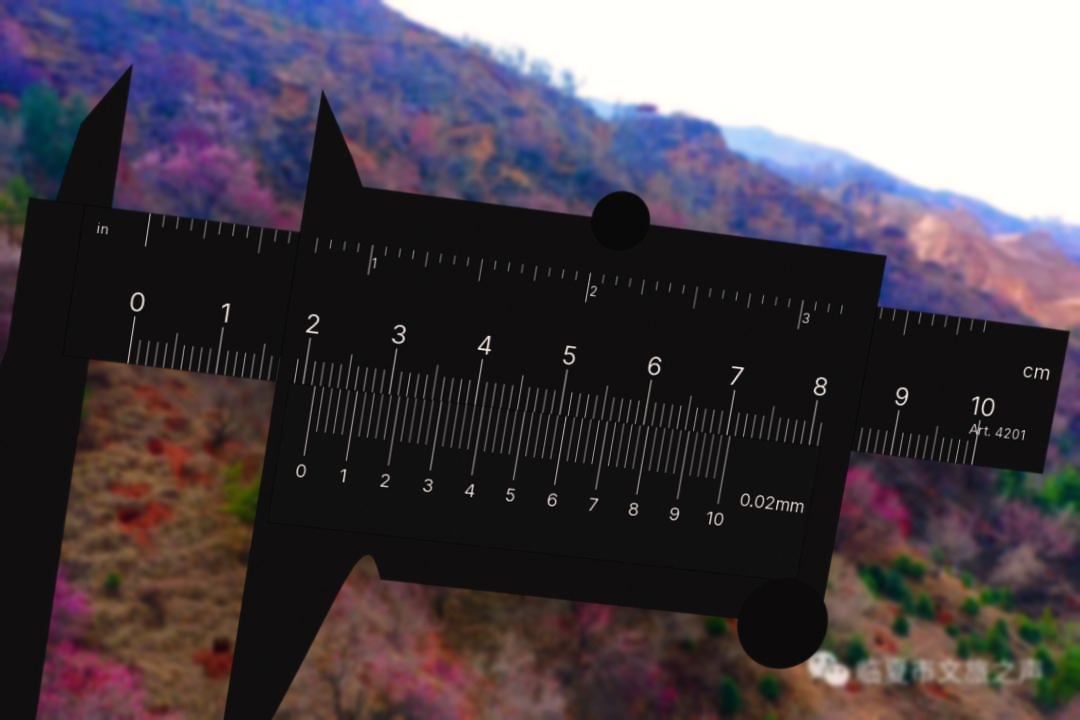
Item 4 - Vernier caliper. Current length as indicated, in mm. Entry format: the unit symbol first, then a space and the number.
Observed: mm 21.4
